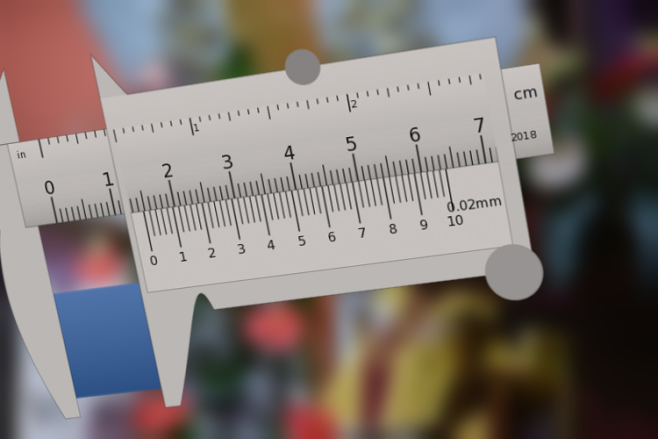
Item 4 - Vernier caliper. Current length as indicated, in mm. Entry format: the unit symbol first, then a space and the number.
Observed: mm 14.8
